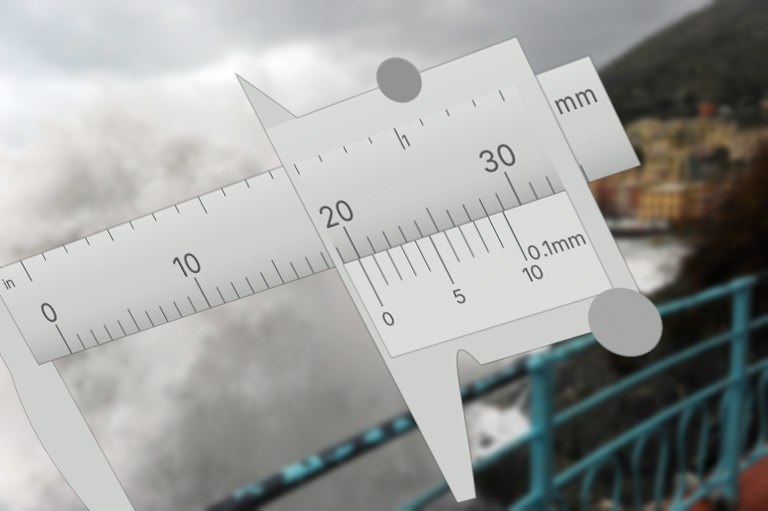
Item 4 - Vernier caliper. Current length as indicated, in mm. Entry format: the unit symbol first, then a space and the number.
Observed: mm 19.9
